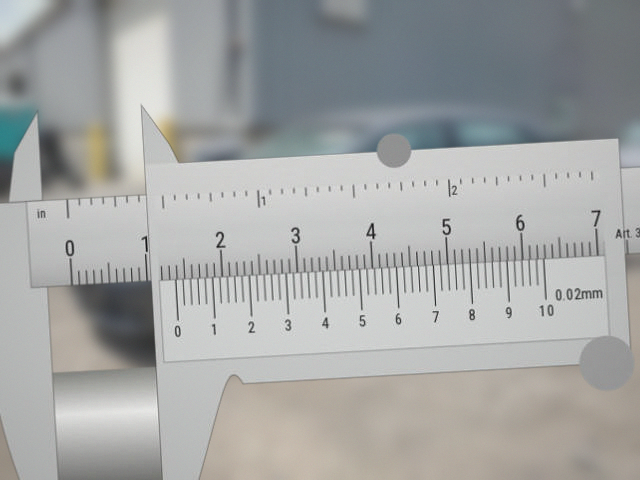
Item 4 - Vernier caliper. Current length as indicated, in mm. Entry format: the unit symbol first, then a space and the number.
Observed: mm 13.8
